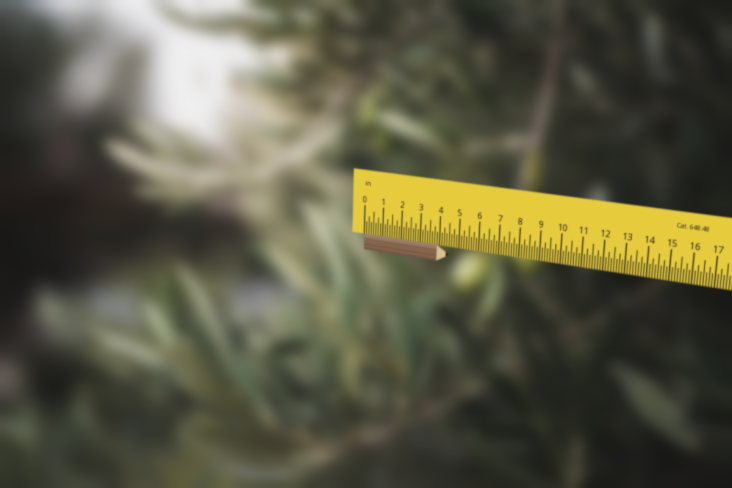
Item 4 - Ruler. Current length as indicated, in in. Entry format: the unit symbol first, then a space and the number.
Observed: in 4.5
